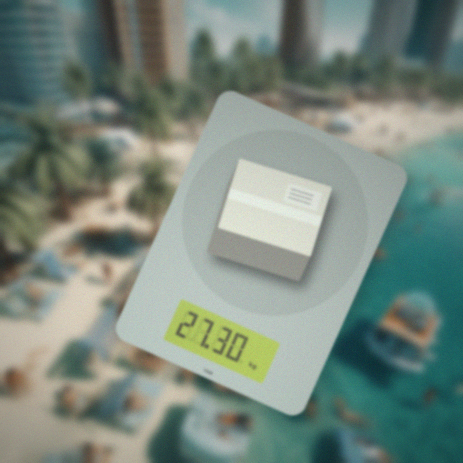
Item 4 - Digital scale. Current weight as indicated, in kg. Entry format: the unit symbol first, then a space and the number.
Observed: kg 27.30
